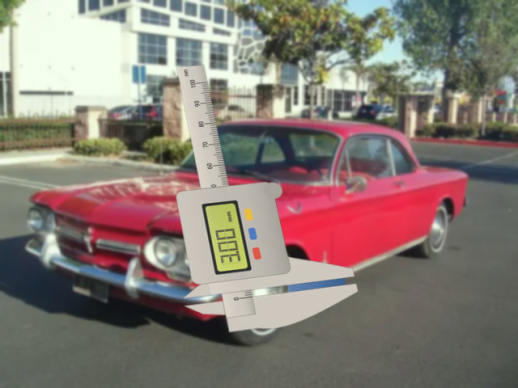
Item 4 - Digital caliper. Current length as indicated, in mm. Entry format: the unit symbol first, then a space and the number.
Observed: mm 3.00
